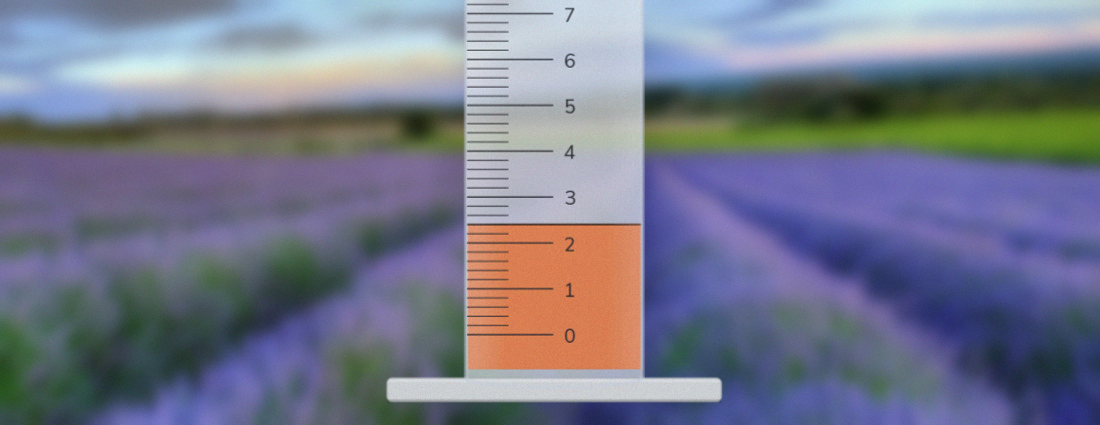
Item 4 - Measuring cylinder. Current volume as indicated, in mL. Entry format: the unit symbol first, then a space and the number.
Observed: mL 2.4
